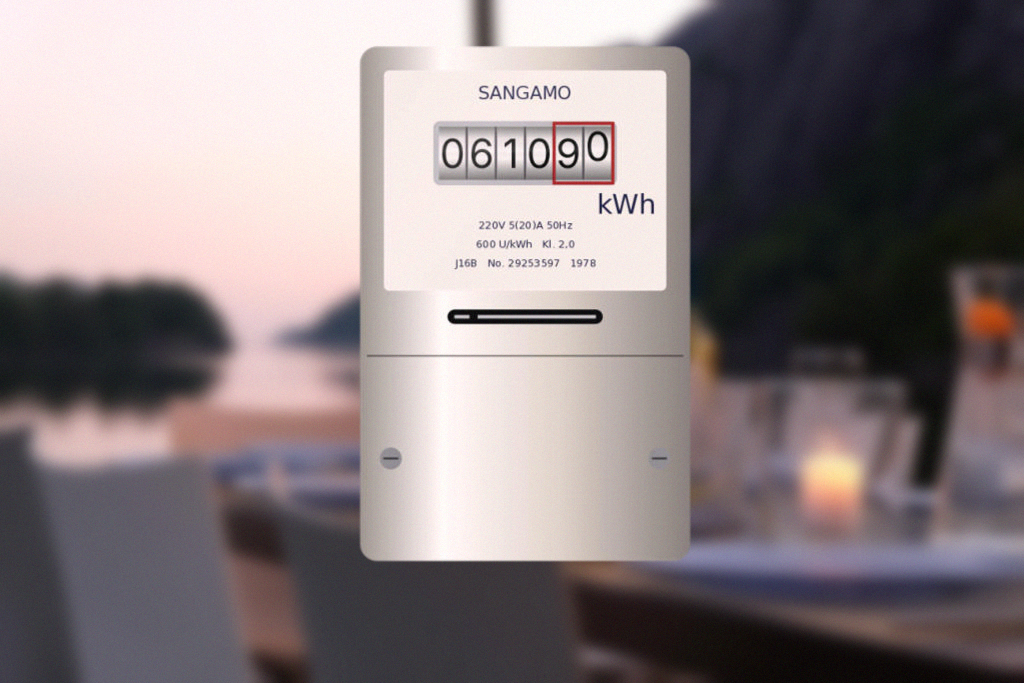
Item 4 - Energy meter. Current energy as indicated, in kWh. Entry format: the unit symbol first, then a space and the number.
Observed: kWh 610.90
